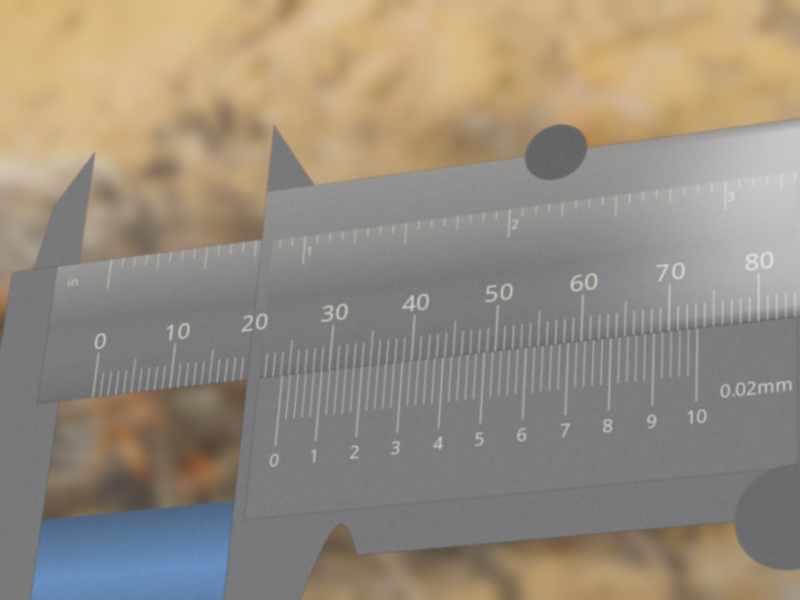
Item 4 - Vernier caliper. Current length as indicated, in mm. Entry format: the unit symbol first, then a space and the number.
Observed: mm 24.2
